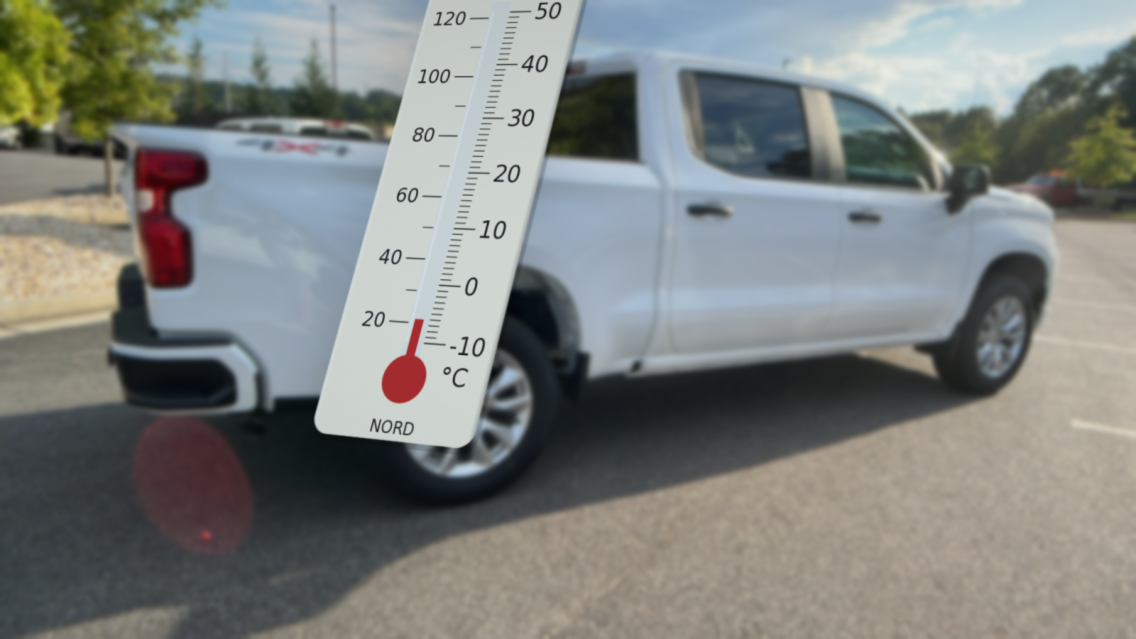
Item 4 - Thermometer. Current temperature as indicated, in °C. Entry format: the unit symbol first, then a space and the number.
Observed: °C -6
